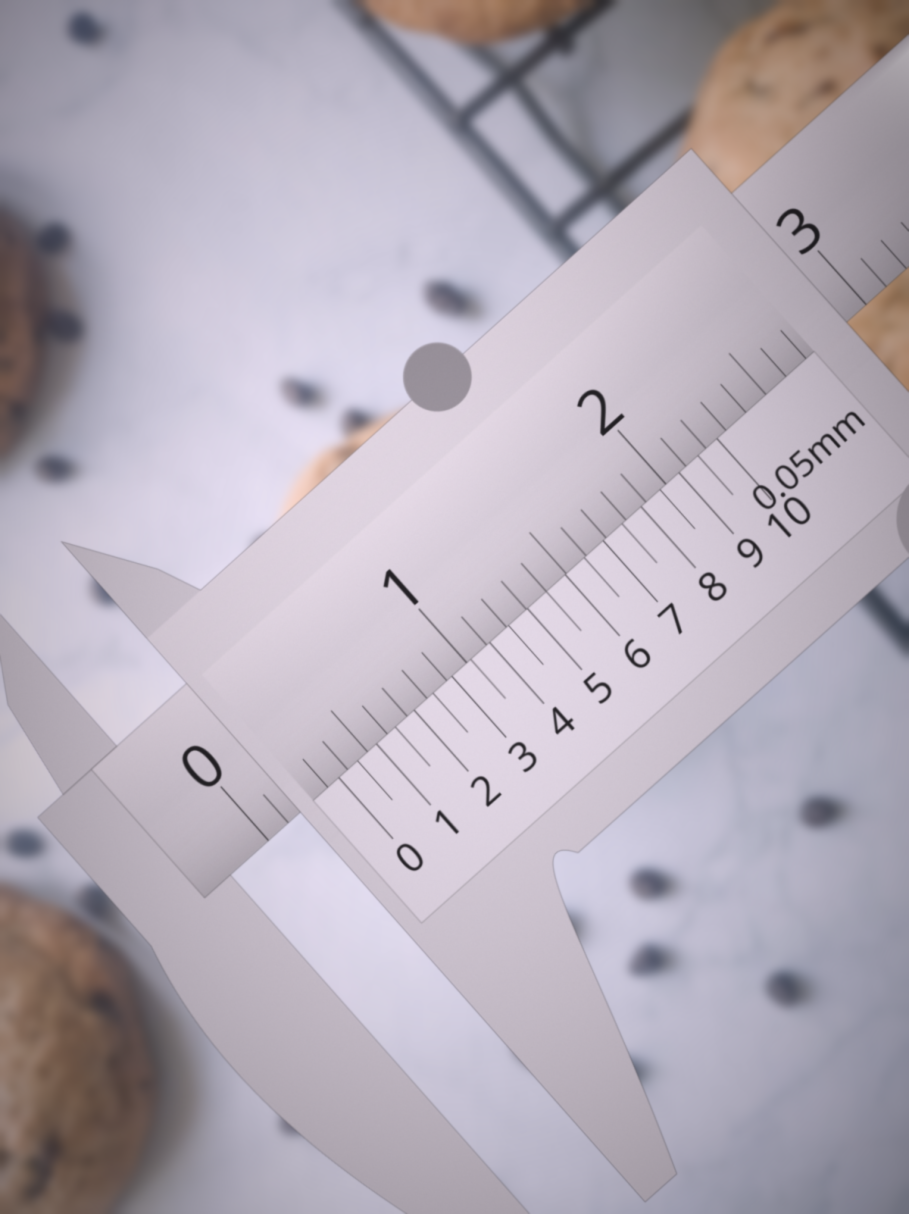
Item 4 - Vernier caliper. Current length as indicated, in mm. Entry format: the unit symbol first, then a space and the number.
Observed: mm 3.55
